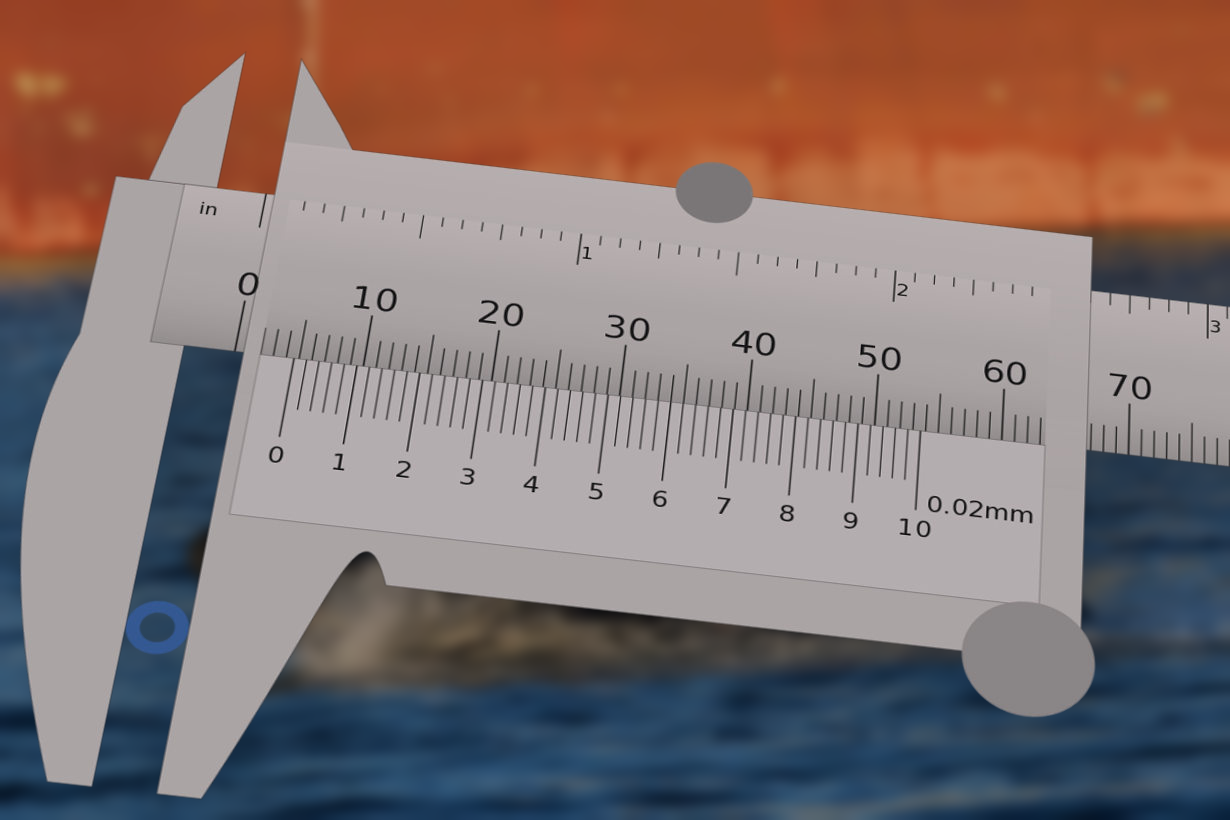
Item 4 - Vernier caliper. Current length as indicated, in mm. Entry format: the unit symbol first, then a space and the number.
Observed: mm 4.6
